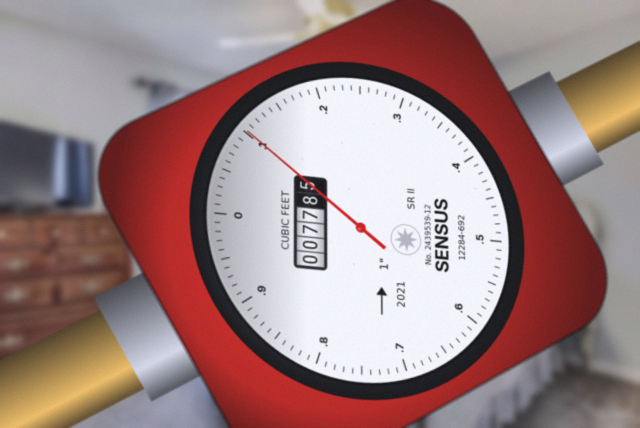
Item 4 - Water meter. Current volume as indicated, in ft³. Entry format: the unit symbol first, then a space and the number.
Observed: ft³ 7785.10
